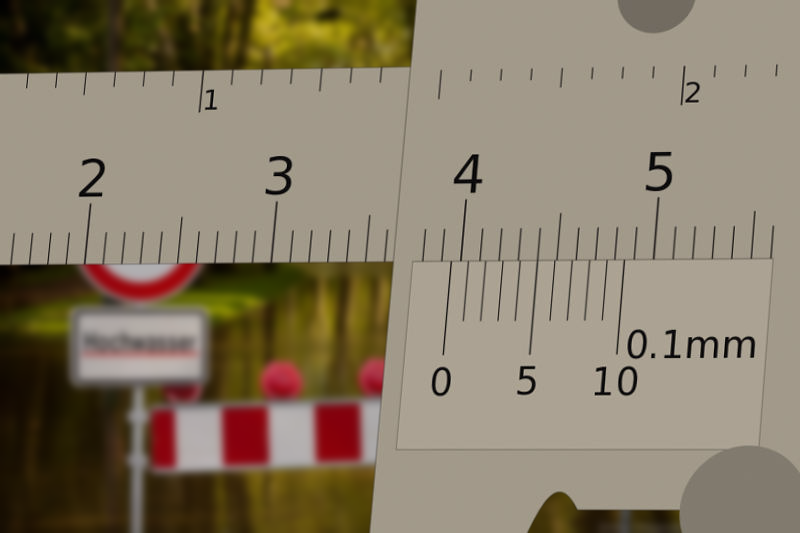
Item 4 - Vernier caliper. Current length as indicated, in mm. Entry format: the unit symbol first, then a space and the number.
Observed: mm 39.5
